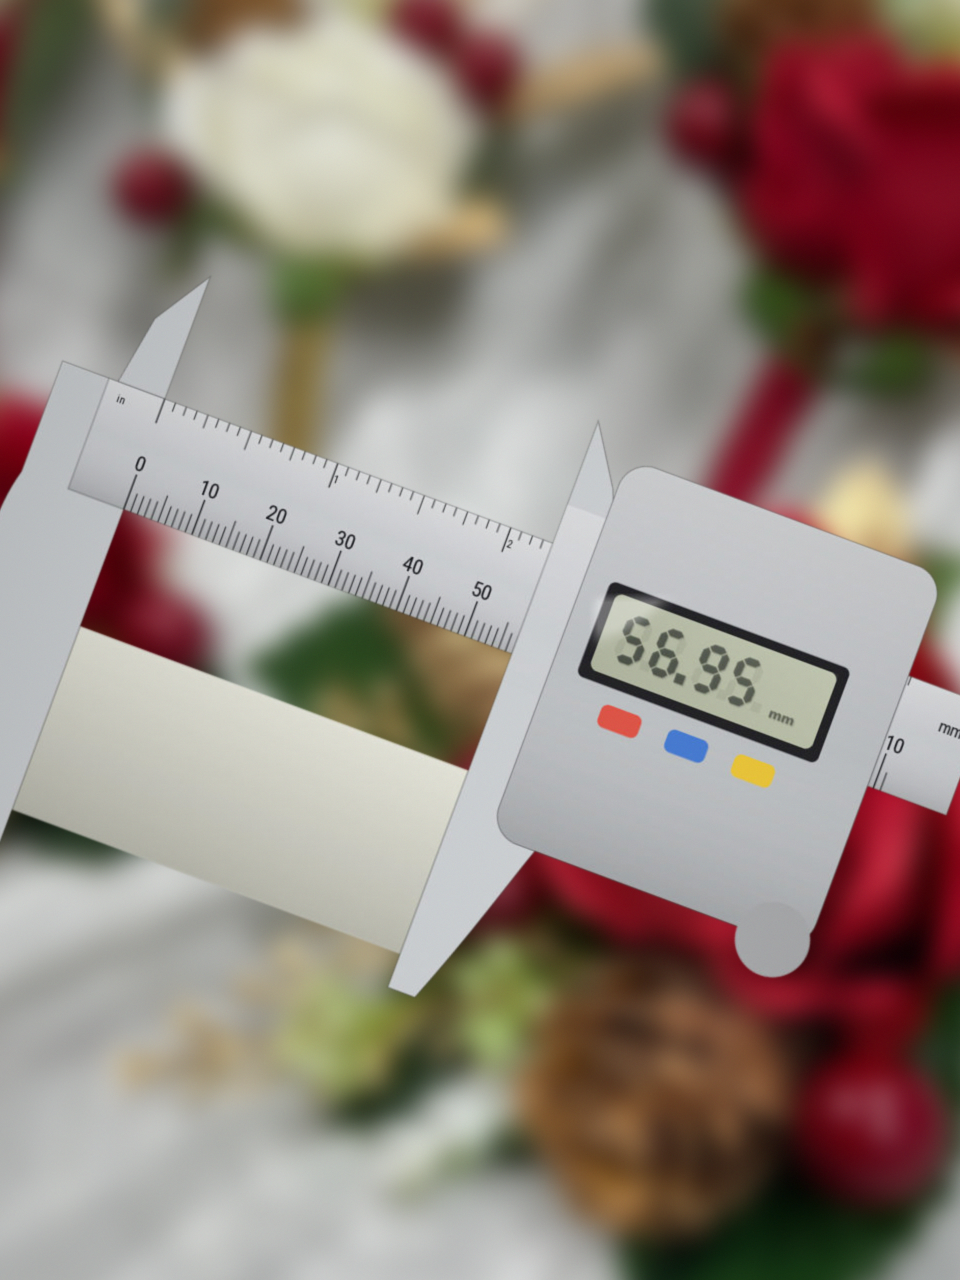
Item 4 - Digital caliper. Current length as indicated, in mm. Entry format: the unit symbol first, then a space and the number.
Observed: mm 56.95
